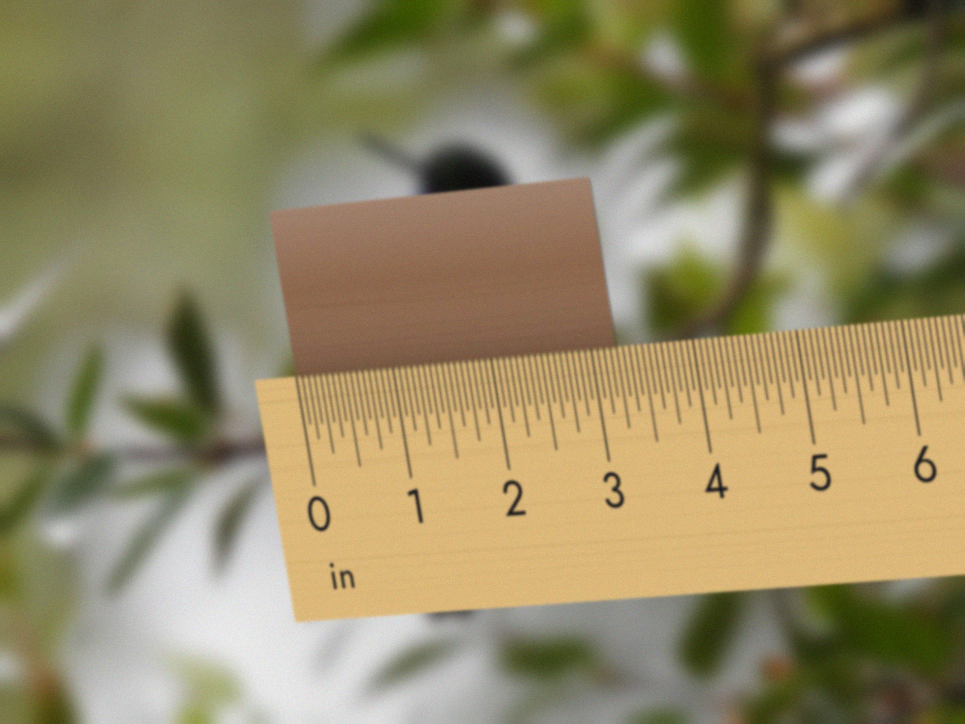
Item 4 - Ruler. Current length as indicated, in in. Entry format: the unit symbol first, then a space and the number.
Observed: in 3.25
